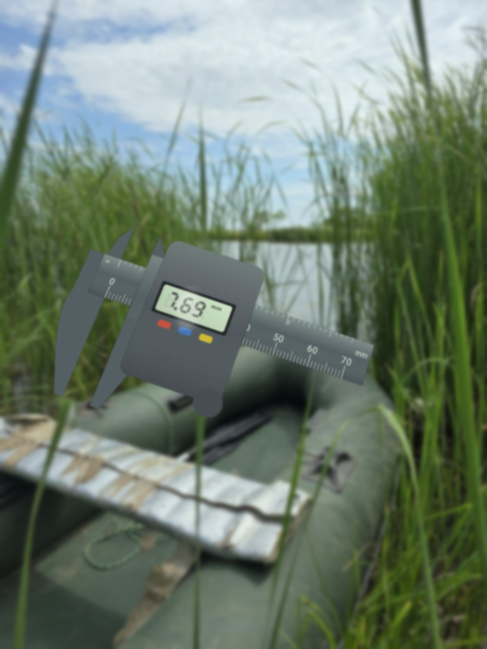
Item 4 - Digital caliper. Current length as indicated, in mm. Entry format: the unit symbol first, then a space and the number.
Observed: mm 7.69
